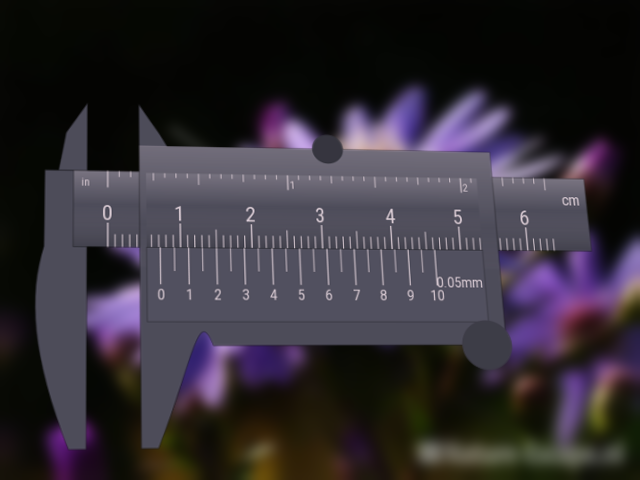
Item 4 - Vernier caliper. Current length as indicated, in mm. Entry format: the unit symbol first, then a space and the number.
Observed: mm 7.2
